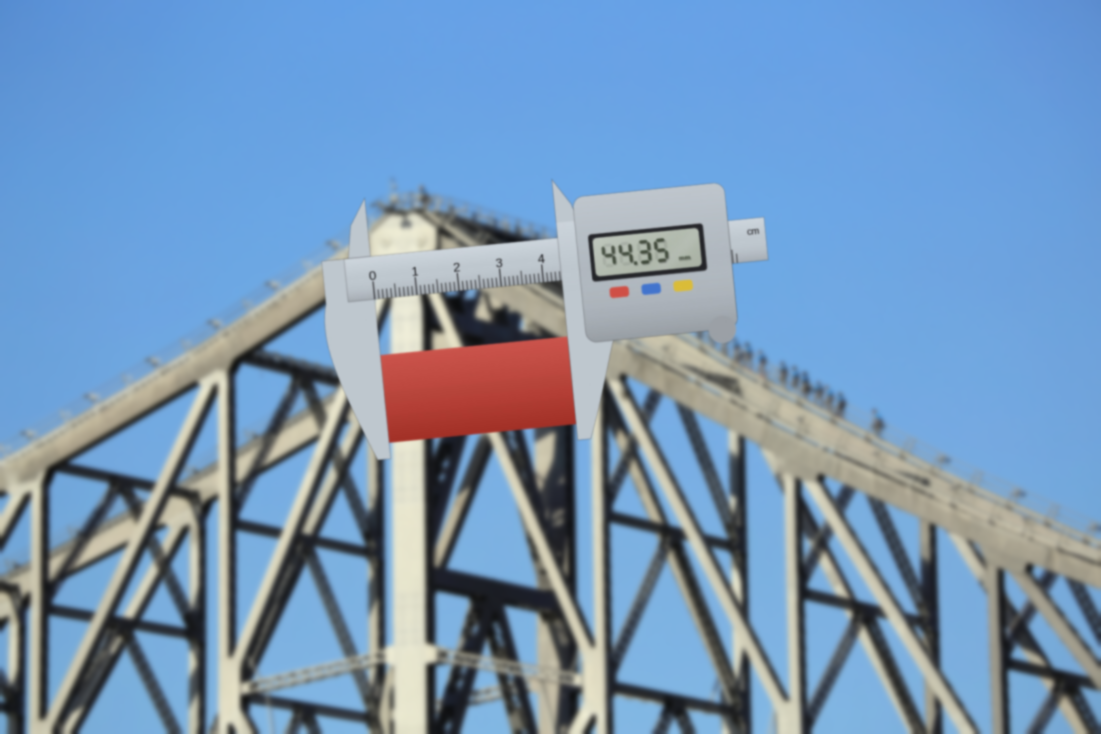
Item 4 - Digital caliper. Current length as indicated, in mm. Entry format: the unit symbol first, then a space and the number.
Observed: mm 44.35
